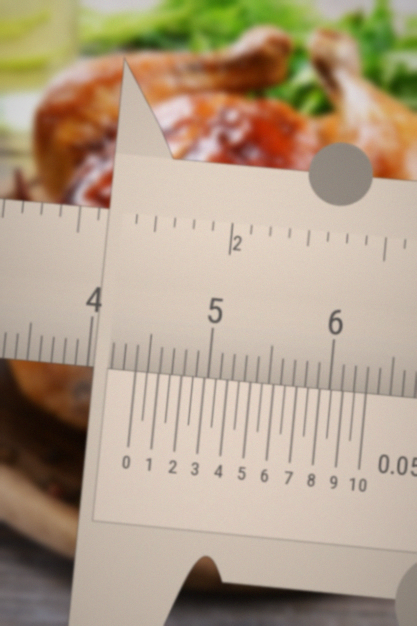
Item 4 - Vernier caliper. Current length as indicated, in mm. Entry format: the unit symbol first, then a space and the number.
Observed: mm 44.0
